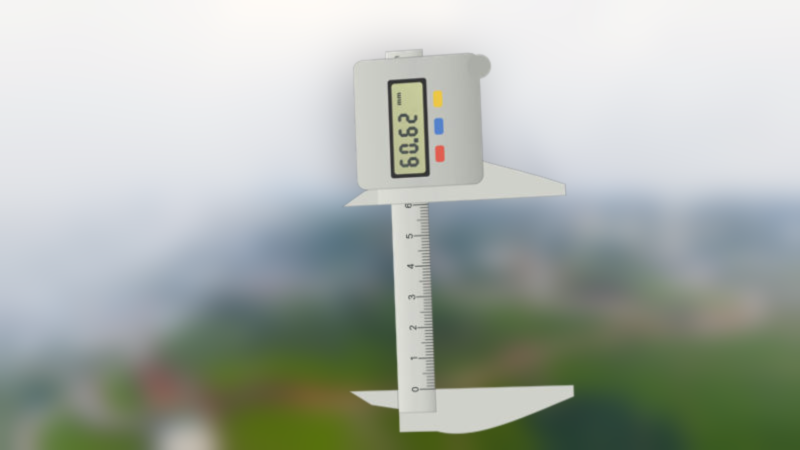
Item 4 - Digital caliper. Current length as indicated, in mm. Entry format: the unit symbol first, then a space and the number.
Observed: mm 60.62
